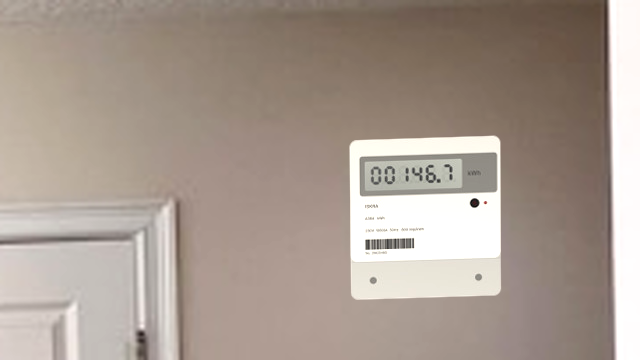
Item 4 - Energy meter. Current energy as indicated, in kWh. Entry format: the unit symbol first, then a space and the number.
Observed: kWh 146.7
